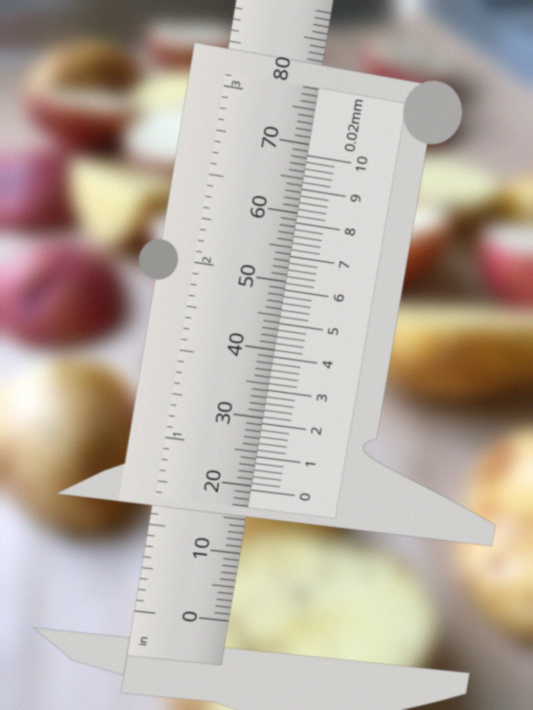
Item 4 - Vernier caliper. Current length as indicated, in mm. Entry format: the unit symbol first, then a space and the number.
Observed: mm 19.4
